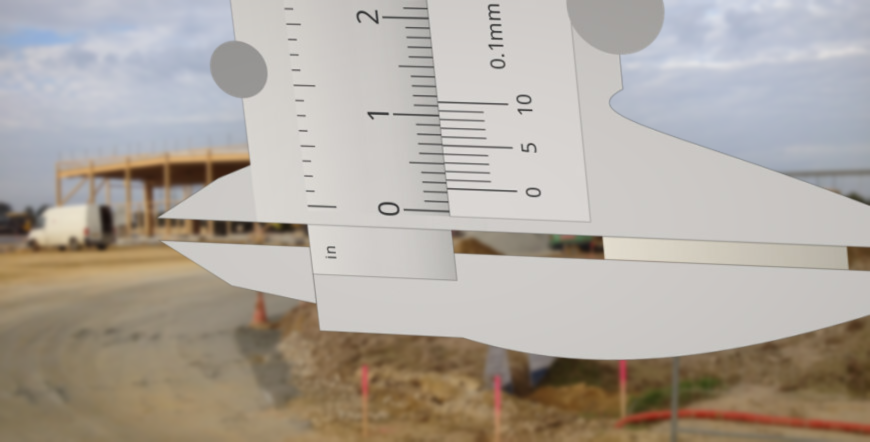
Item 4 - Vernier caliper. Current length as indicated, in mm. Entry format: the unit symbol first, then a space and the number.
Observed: mm 2.4
